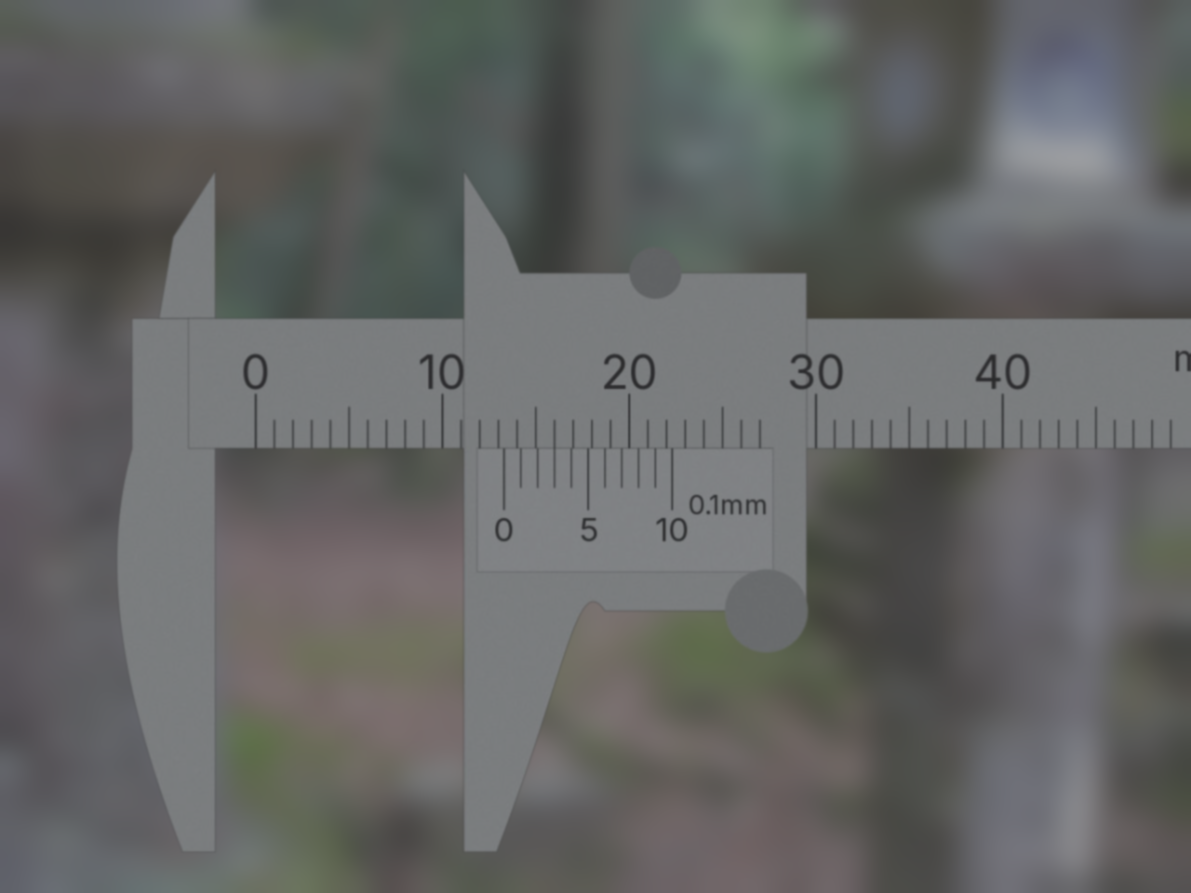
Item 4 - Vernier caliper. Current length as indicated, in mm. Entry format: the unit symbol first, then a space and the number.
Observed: mm 13.3
